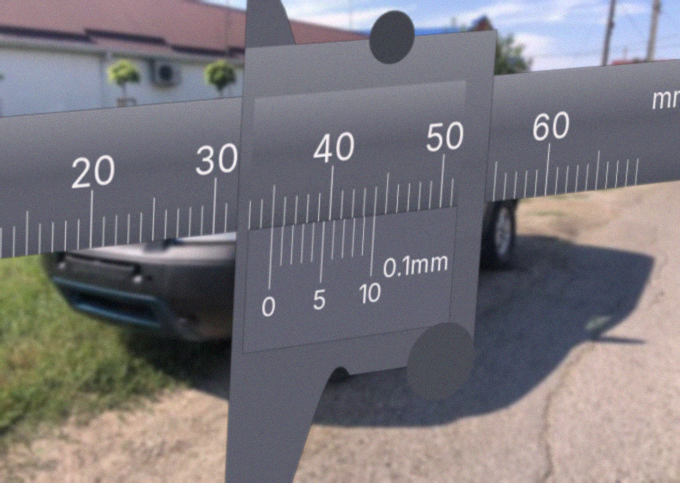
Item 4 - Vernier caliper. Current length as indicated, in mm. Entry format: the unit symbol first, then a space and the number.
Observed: mm 35.0
